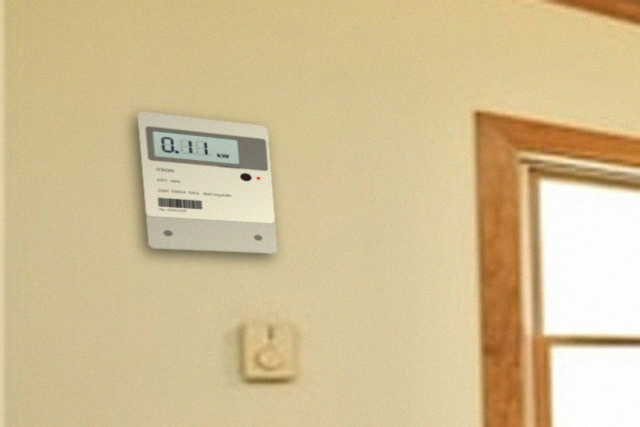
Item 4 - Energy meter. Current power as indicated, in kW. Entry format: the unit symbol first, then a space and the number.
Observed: kW 0.11
